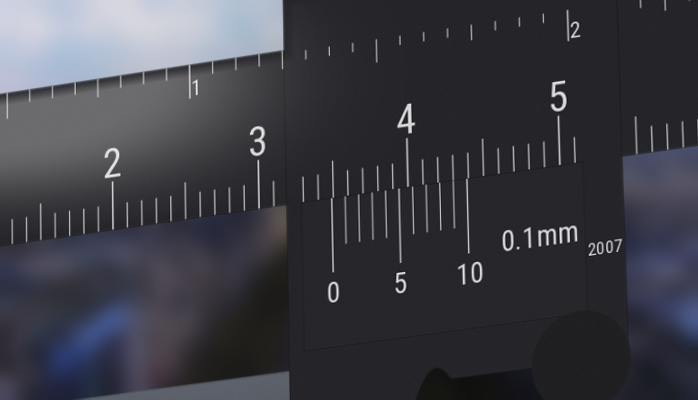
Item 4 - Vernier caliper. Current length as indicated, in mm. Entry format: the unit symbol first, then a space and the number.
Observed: mm 34.9
